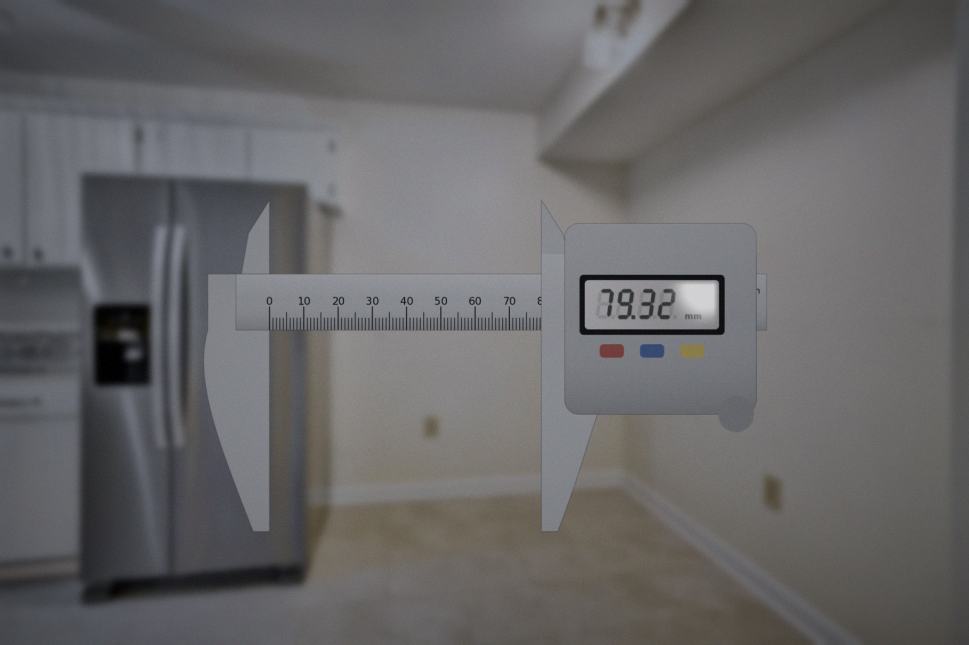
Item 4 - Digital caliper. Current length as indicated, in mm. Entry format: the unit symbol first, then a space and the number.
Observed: mm 79.32
